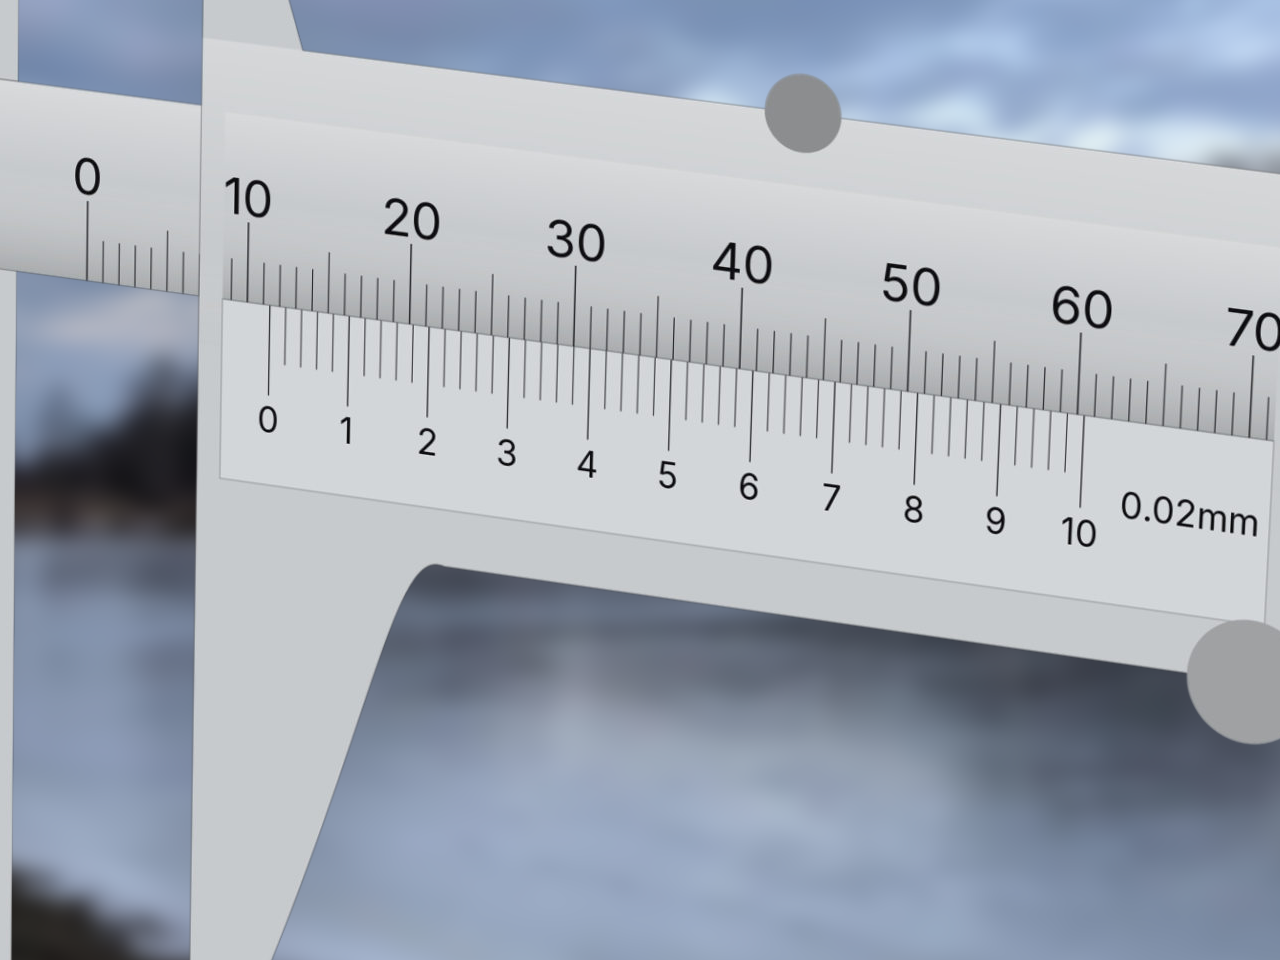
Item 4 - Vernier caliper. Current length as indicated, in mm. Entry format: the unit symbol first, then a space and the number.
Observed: mm 11.4
